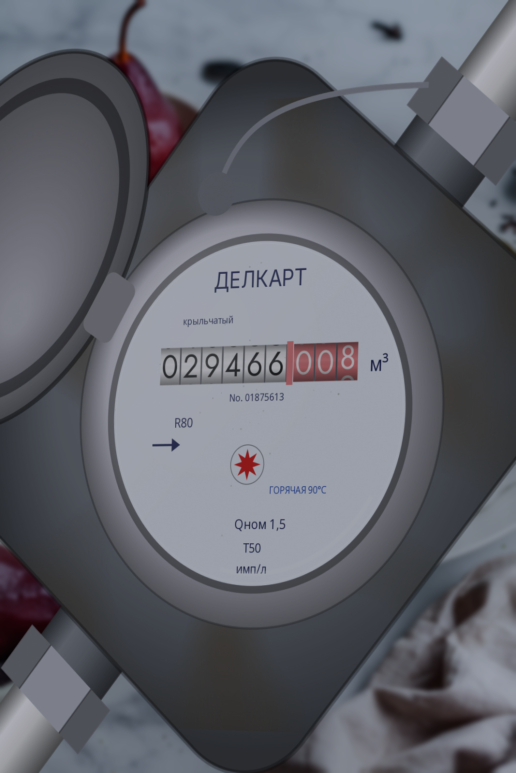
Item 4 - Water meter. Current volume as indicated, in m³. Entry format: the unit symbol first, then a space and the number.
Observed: m³ 29466.008
